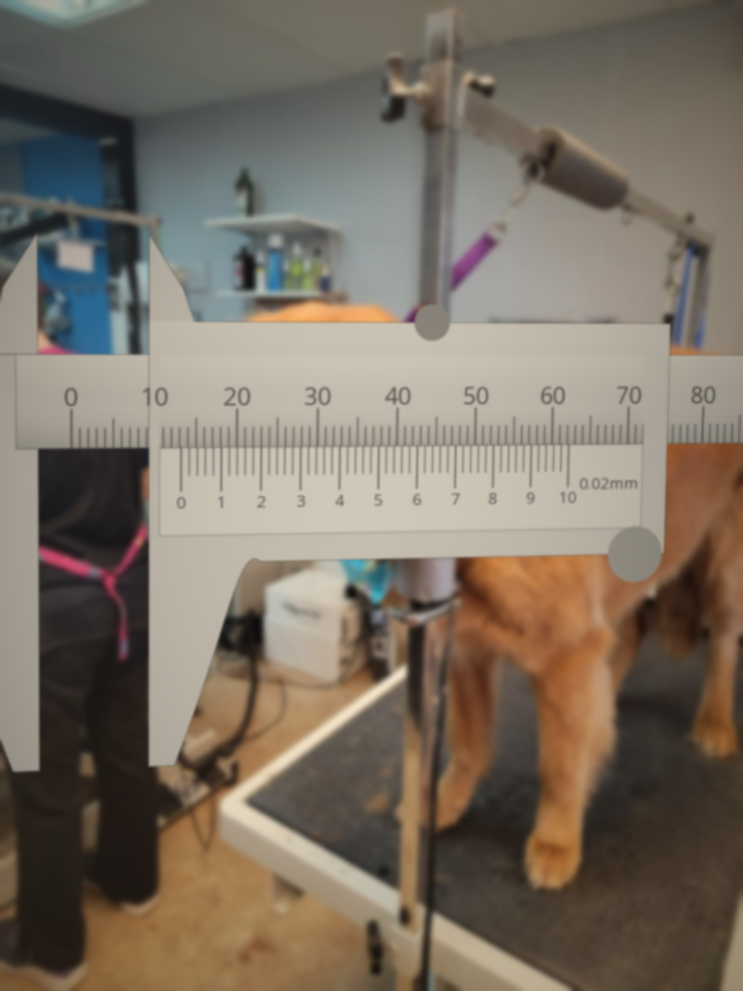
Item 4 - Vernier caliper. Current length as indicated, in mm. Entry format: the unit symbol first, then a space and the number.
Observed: mm 13.2
